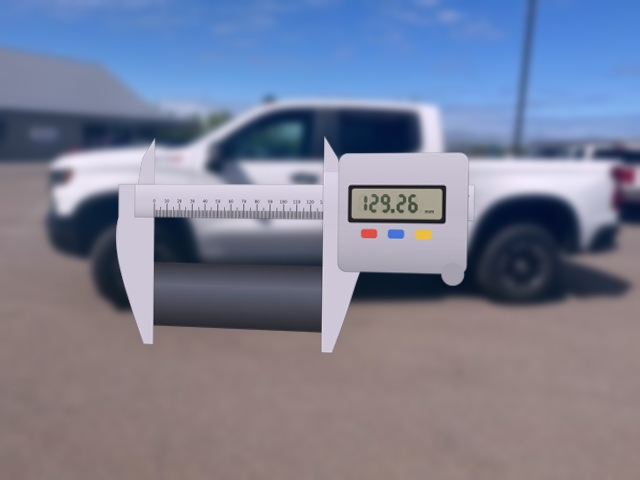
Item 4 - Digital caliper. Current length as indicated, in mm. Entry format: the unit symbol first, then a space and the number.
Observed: mm 129.26
